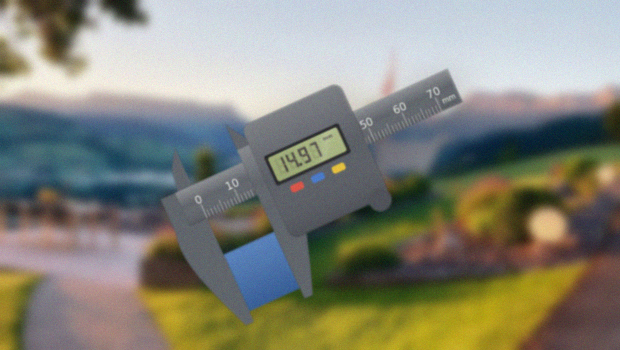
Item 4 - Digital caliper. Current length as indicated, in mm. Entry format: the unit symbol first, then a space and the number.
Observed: mm 14.97
